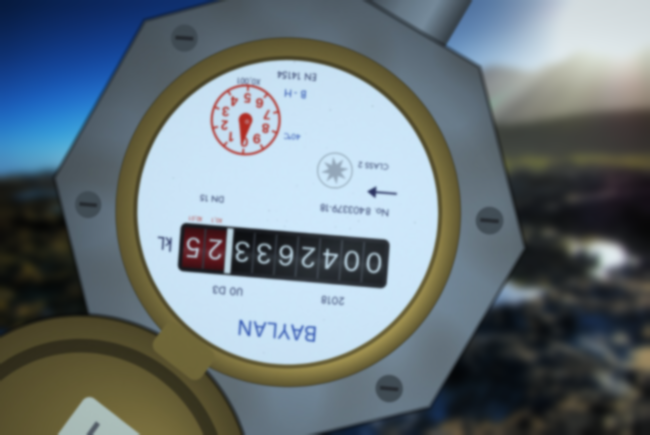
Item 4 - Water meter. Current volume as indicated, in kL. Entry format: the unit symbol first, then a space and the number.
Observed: kL 42633.250
